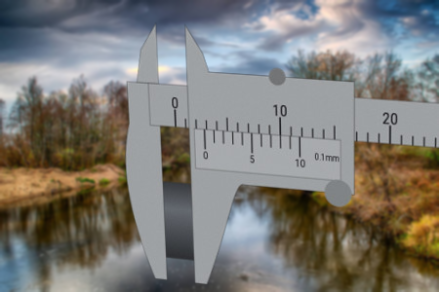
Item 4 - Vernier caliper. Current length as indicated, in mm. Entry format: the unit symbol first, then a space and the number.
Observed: mm 2.8
